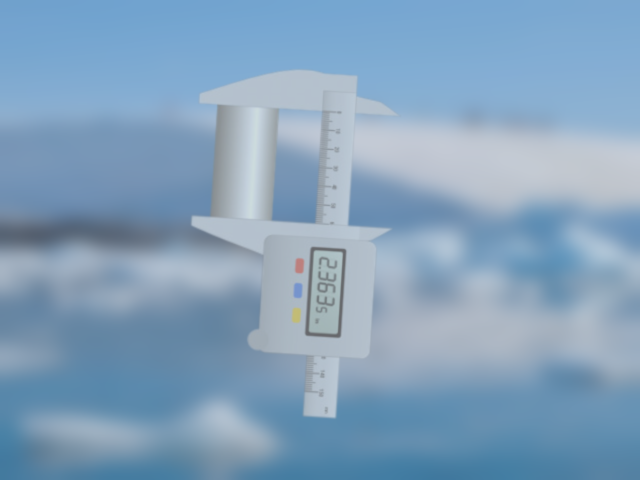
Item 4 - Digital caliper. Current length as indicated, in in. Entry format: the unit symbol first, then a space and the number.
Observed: in 2.3635
